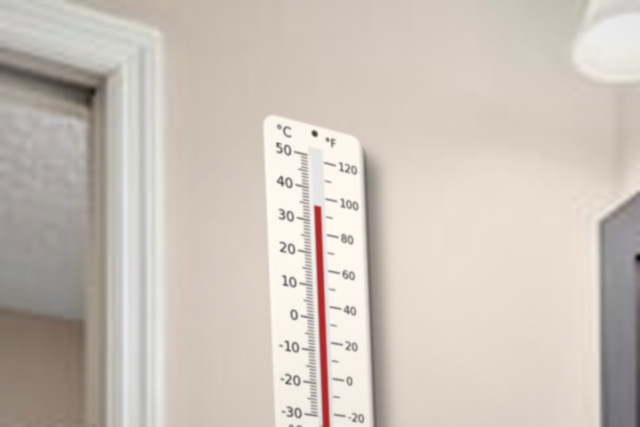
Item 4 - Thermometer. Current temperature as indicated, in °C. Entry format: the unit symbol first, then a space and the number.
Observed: °C 35
